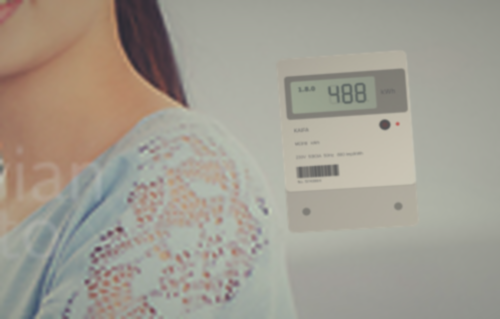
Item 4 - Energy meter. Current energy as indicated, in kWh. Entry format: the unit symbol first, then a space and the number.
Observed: kWh 488
